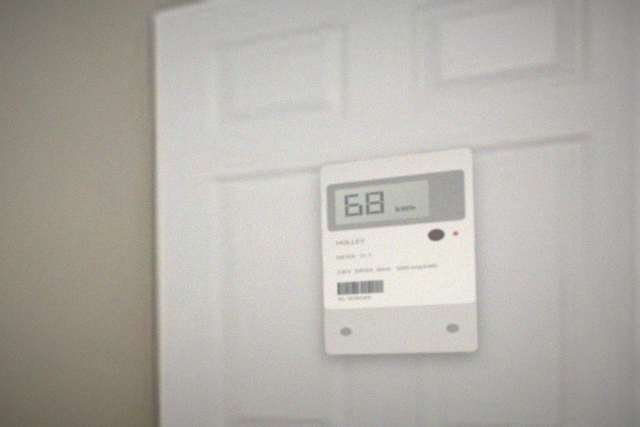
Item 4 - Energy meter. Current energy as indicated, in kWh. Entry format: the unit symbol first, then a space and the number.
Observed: kWh 68
